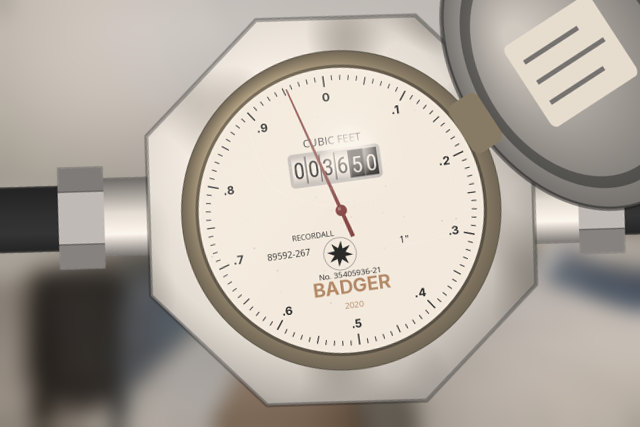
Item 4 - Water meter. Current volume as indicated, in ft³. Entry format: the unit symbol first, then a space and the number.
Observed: ft³ 3649.95
